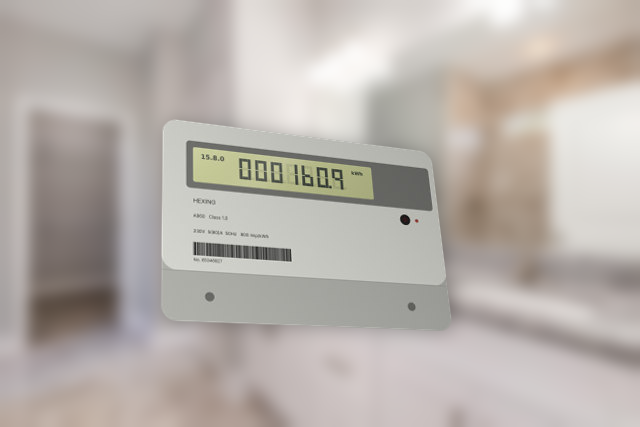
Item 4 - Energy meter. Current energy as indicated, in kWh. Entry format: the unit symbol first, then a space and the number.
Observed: kWh 160.9
